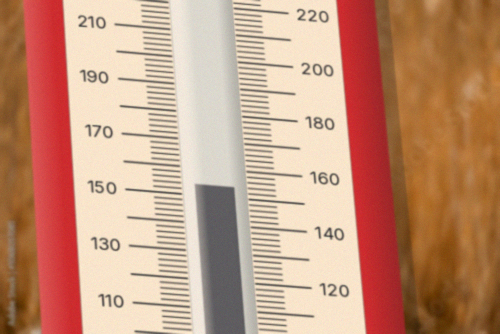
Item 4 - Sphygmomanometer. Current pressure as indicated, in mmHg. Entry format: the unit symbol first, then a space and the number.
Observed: mmHg 154
